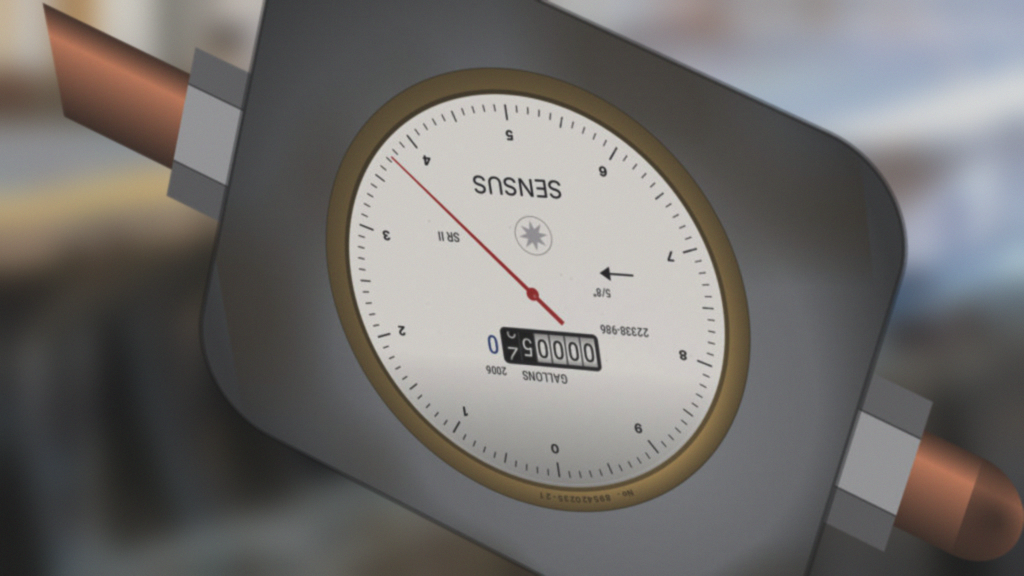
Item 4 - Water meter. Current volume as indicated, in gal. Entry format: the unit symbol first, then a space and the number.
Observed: gal 523.7
